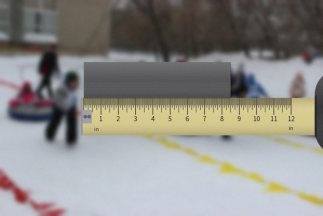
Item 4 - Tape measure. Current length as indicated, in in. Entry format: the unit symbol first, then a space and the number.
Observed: in 8.5
